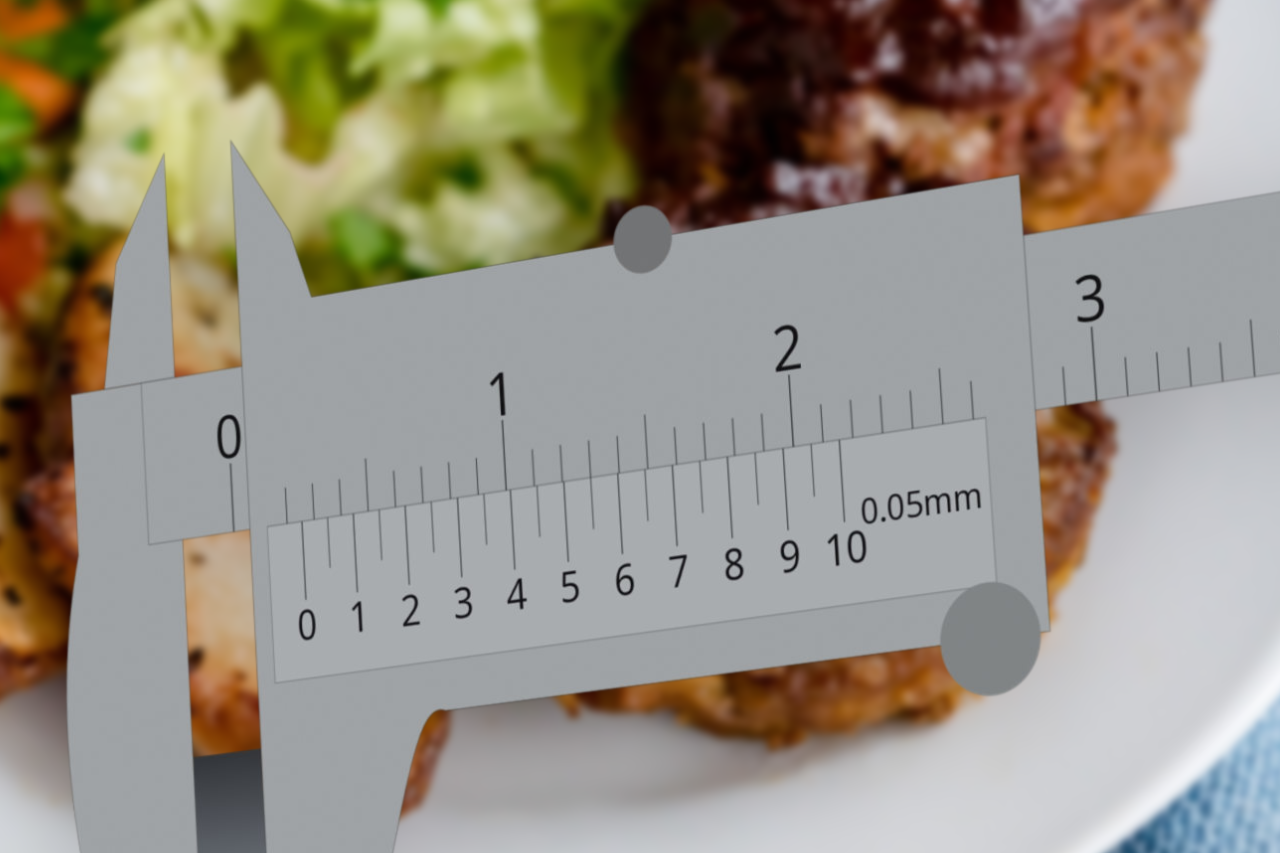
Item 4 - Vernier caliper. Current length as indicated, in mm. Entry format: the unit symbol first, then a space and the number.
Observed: mm 2.55
